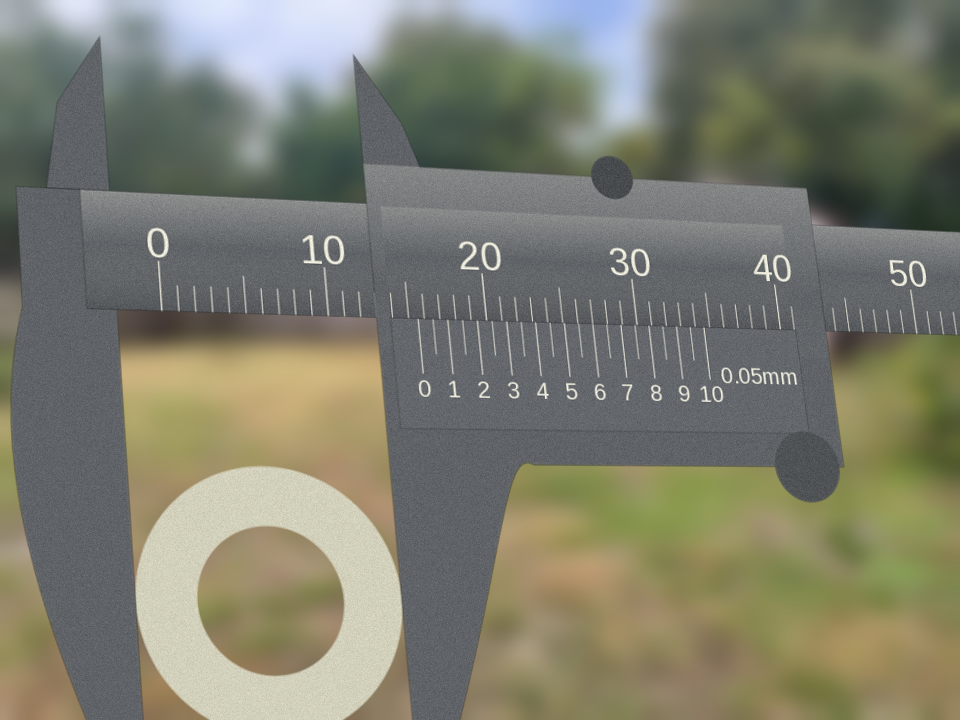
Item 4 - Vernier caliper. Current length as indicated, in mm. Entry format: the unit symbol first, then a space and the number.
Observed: mm 15.6
